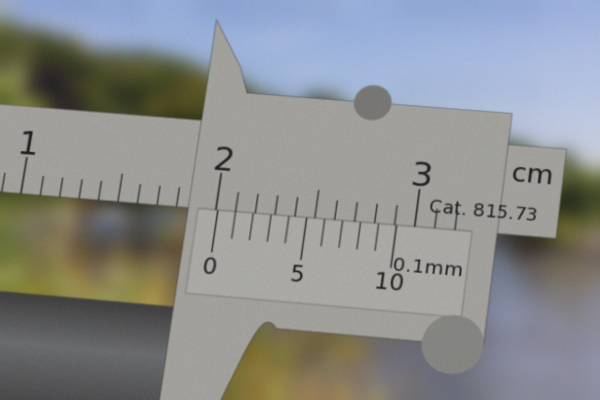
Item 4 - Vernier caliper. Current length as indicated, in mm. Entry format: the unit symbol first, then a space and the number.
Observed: mm 20.1
